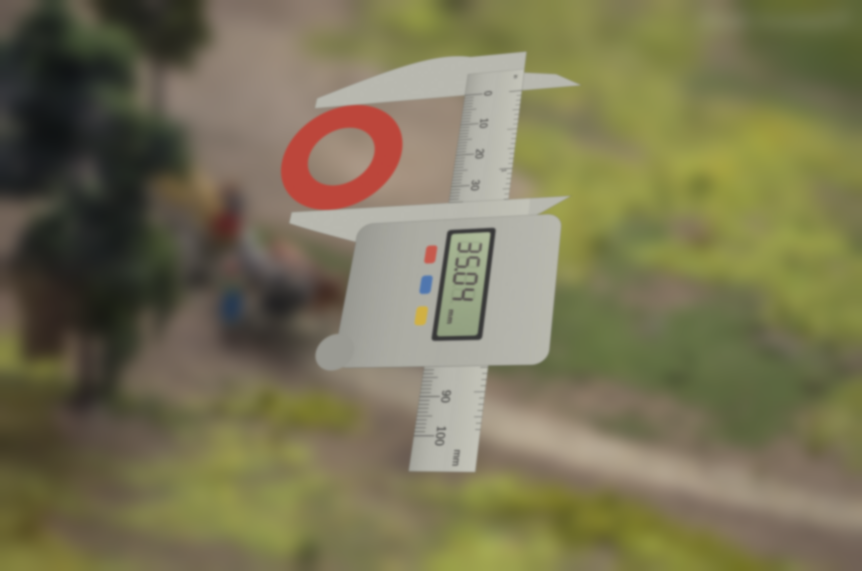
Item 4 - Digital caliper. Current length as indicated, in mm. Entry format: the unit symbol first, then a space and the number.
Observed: mm 35.04
